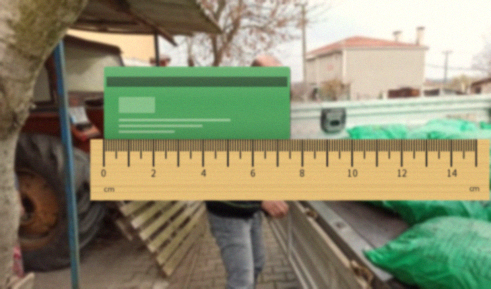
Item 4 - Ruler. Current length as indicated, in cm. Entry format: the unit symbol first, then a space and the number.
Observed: cm 7.5
